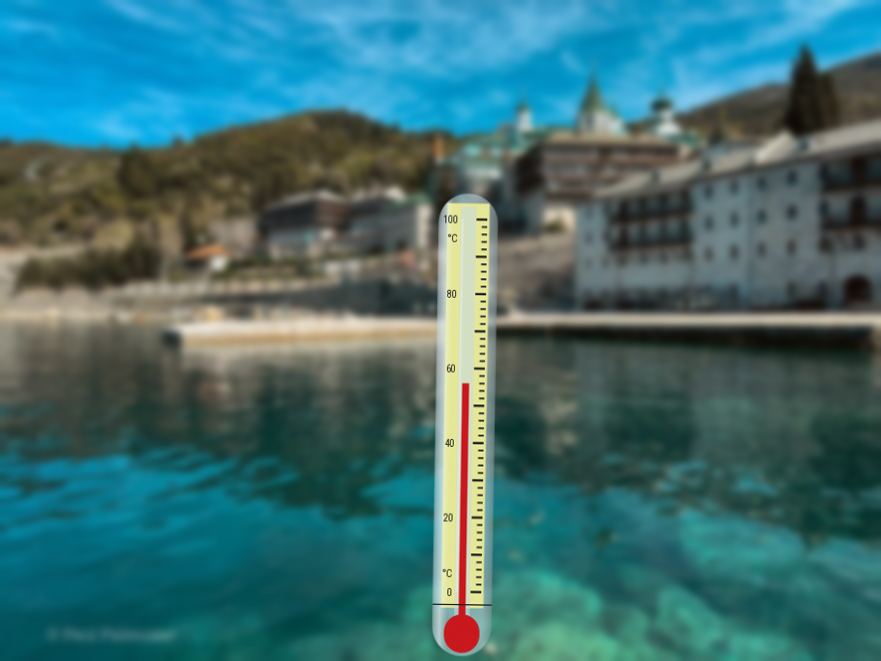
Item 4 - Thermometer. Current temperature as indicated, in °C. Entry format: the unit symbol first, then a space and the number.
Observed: °C 56
